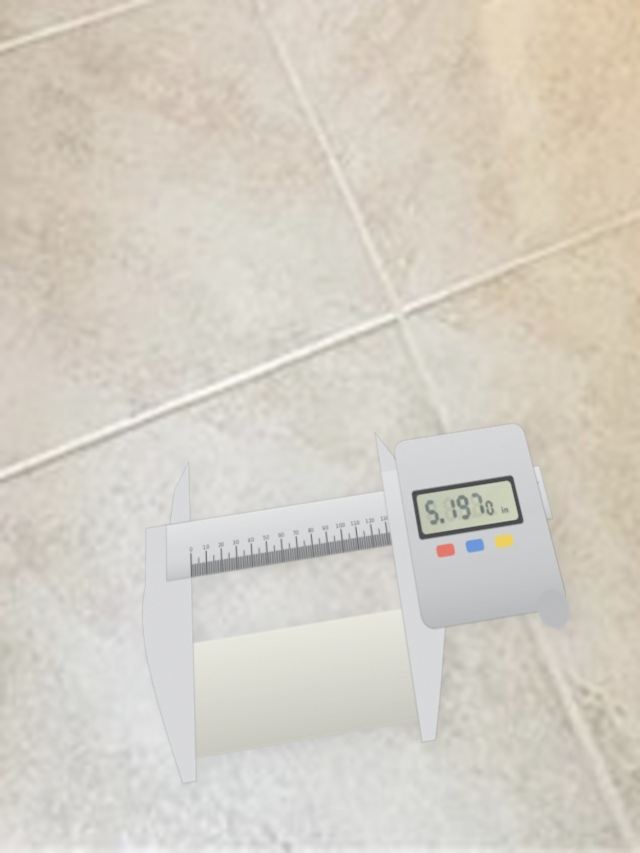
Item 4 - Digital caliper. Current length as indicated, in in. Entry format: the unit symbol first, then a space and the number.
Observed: in 5.1970
